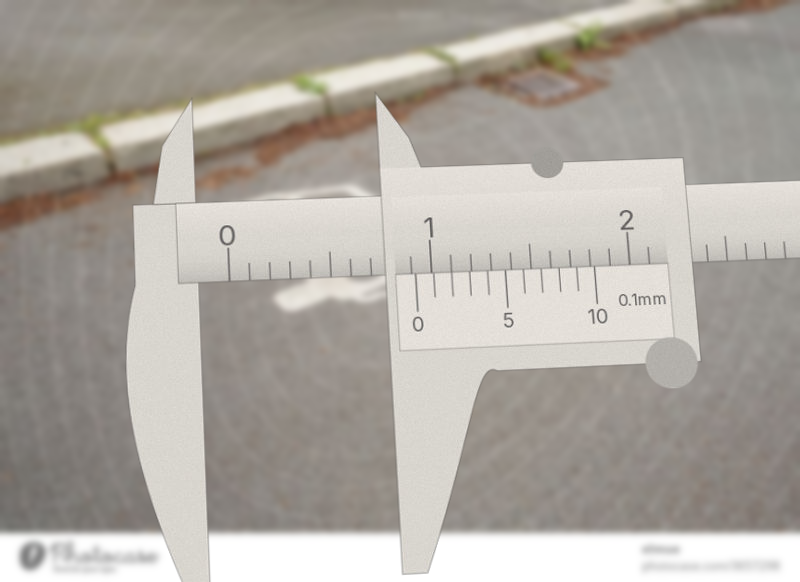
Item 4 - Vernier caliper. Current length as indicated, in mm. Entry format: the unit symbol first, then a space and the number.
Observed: mm 9.2
